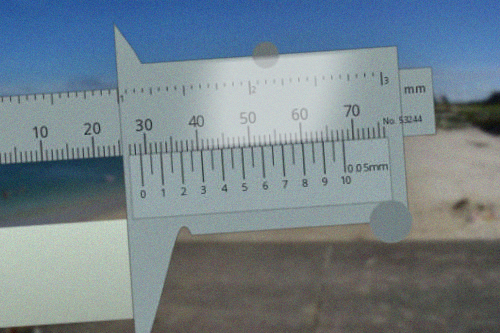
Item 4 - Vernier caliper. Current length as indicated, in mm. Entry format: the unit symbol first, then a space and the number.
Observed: mm 29.0
